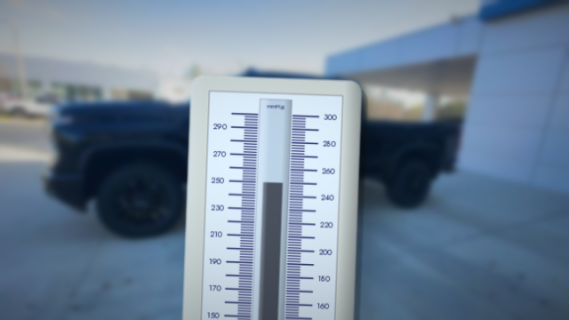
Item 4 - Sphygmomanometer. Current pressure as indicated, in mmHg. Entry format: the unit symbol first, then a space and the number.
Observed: mmHg 250
